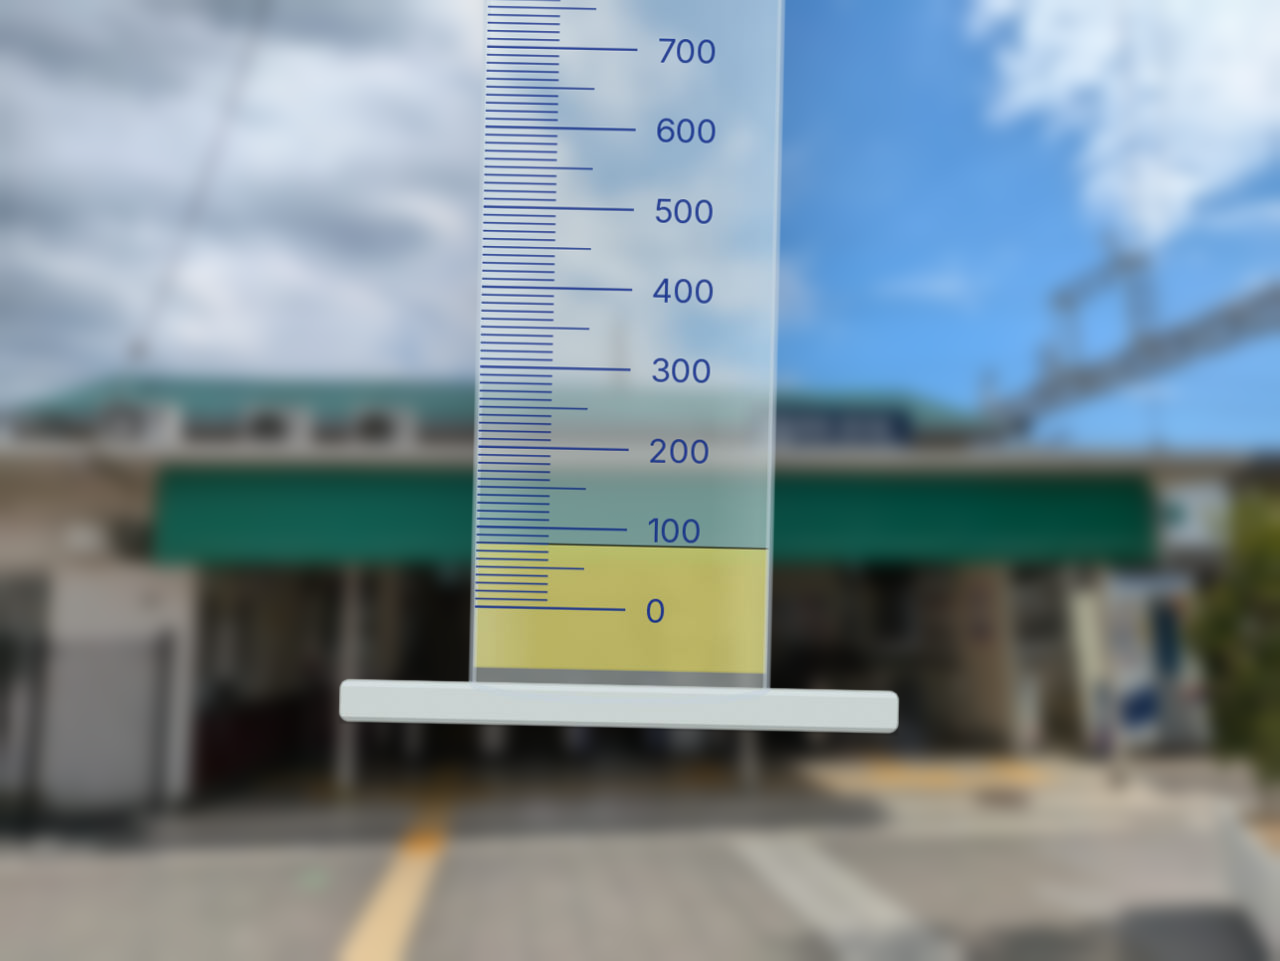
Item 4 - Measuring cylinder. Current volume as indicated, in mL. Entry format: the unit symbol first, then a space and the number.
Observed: mL 80
